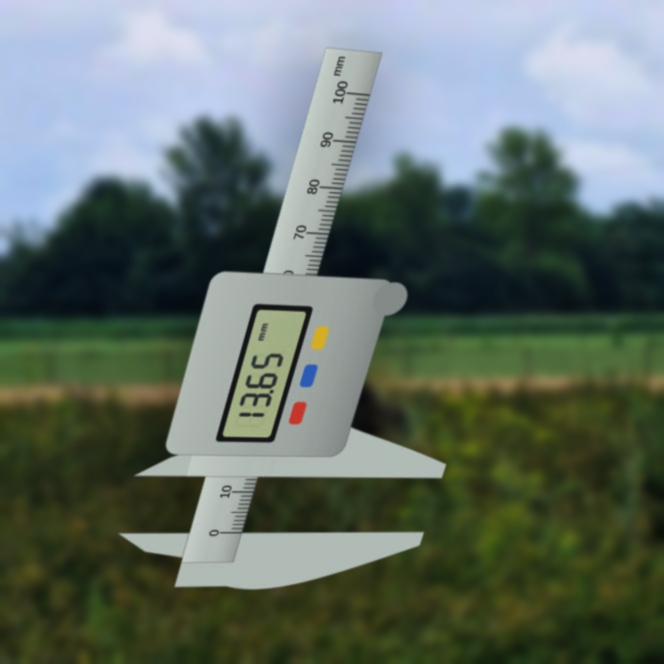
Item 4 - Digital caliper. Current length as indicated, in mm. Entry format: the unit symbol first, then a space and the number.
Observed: mm 13.65
